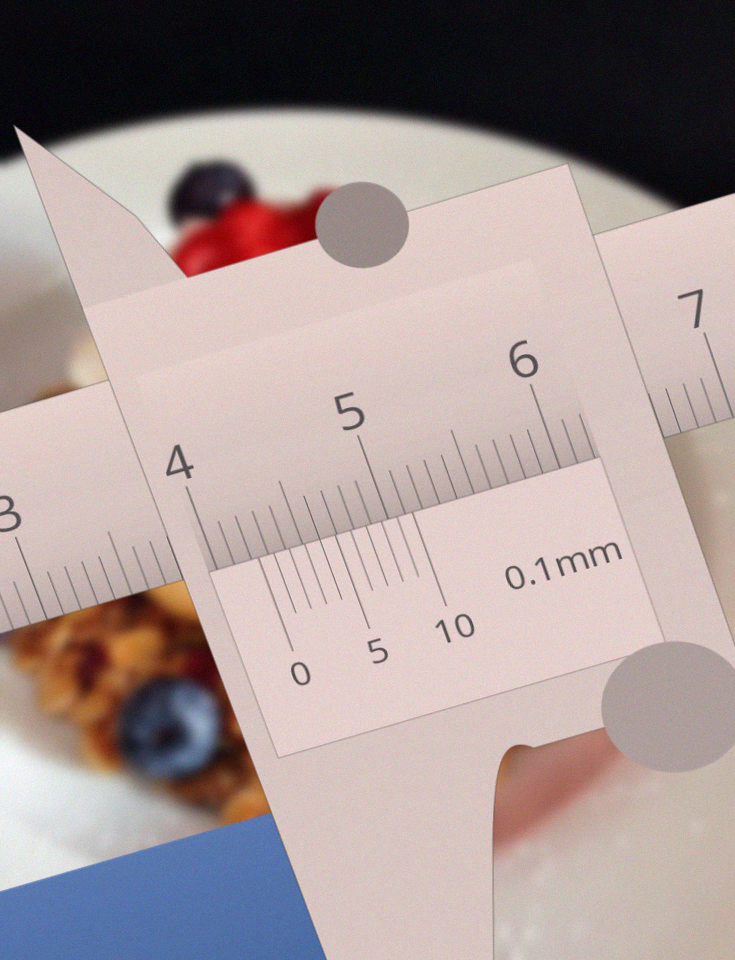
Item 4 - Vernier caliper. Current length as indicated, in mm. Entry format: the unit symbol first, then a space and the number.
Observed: mm 42.4
